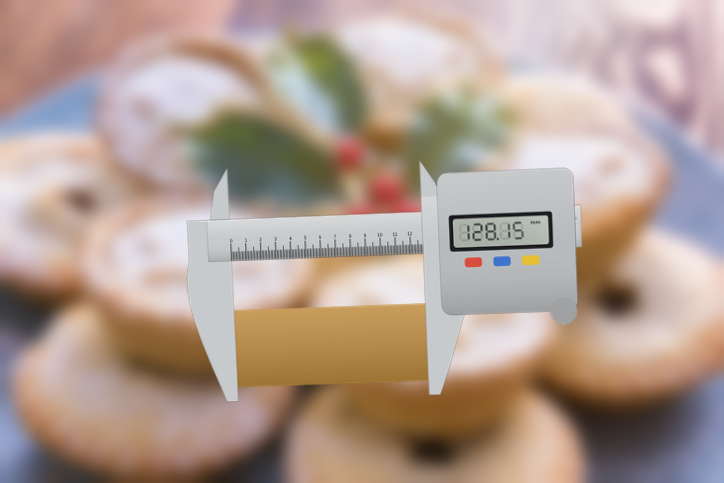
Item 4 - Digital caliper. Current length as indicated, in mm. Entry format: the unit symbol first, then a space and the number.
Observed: mm 128.15
